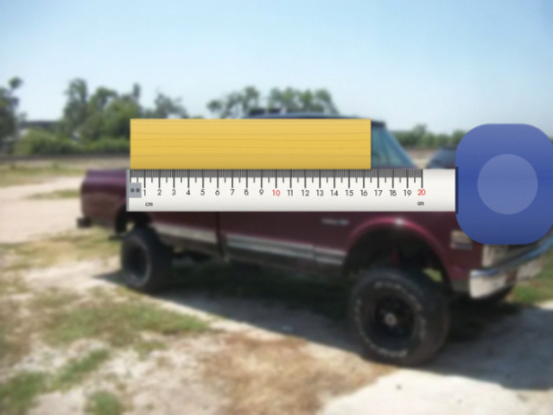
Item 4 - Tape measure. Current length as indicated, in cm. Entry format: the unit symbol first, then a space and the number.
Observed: cm 16.5
